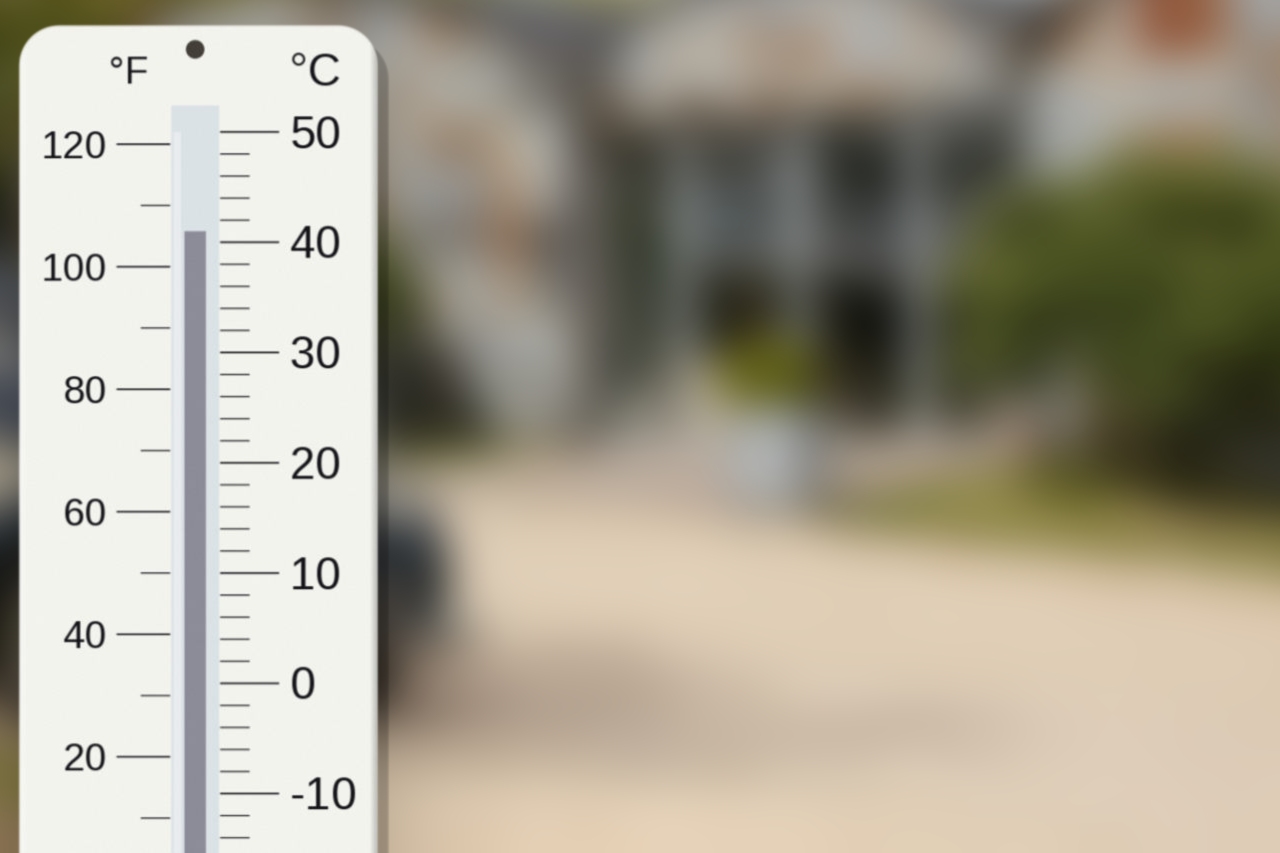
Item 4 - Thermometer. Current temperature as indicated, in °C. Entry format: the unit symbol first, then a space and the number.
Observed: °C 41
